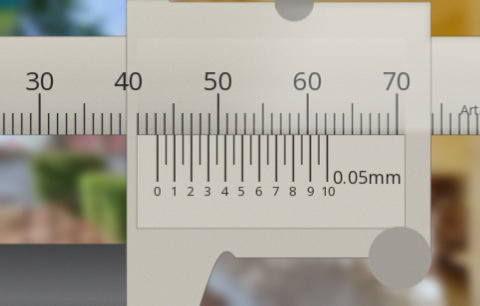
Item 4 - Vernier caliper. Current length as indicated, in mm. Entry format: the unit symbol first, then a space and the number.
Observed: mm 43.2
